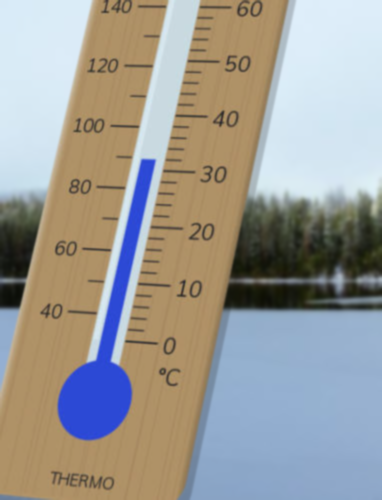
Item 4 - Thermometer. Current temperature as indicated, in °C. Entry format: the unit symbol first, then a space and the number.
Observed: °C 32
